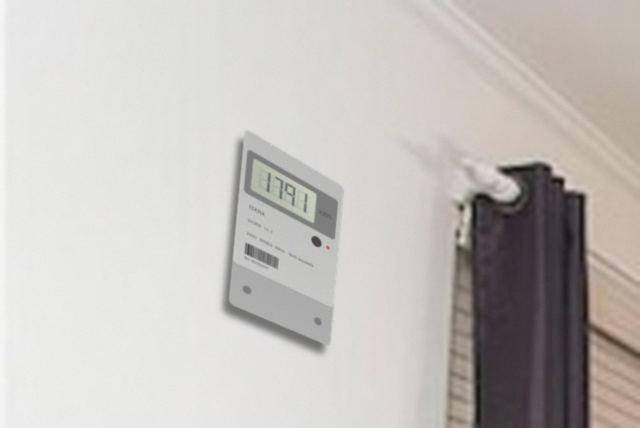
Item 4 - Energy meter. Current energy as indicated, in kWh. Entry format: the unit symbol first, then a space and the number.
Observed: kWh 1791
